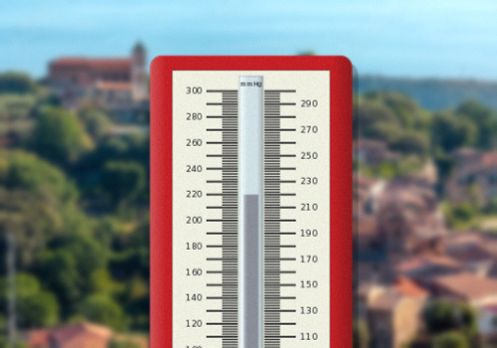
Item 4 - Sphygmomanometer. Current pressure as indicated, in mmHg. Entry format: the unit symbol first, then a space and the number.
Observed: mmHg 220
